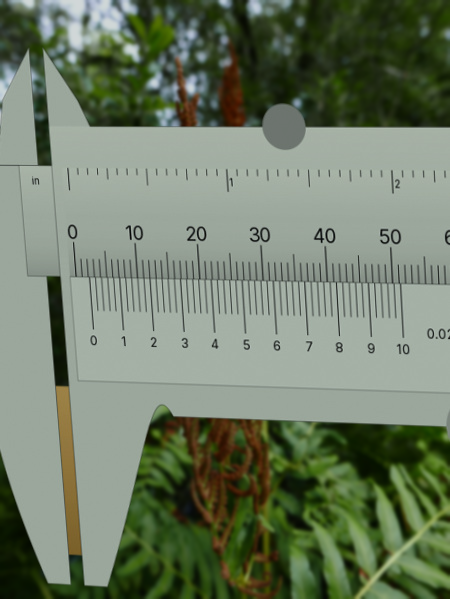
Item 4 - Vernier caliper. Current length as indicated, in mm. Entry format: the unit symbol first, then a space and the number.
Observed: mm 2.2
